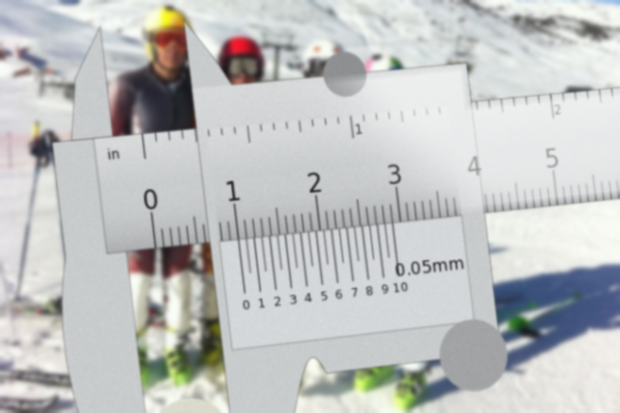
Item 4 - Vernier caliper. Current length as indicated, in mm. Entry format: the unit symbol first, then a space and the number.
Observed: mm 10.0
